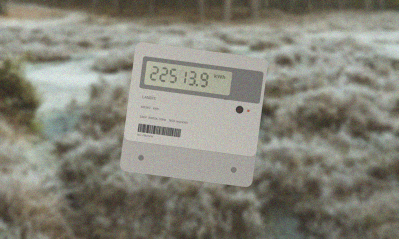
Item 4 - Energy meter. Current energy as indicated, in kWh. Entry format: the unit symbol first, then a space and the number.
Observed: kWh 22513.9
